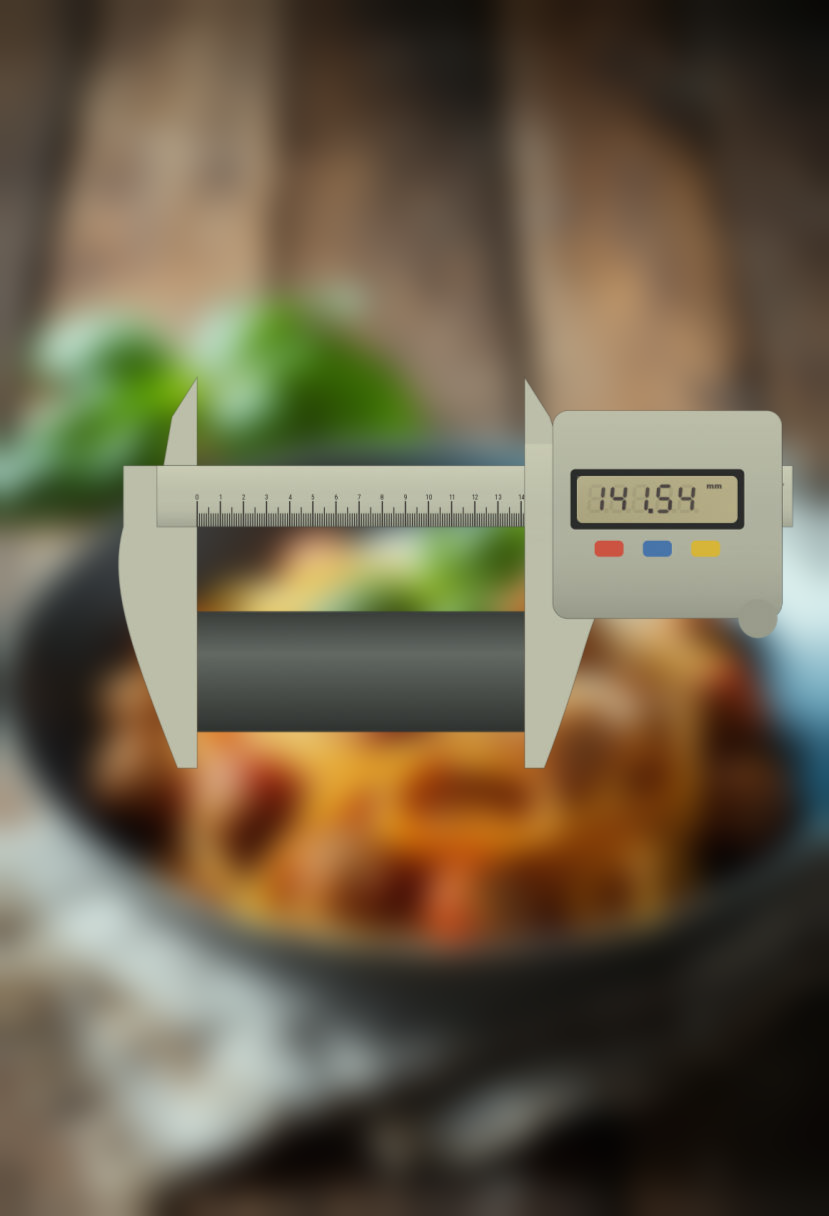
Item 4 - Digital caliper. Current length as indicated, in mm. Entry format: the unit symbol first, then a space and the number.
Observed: mm 141.54
